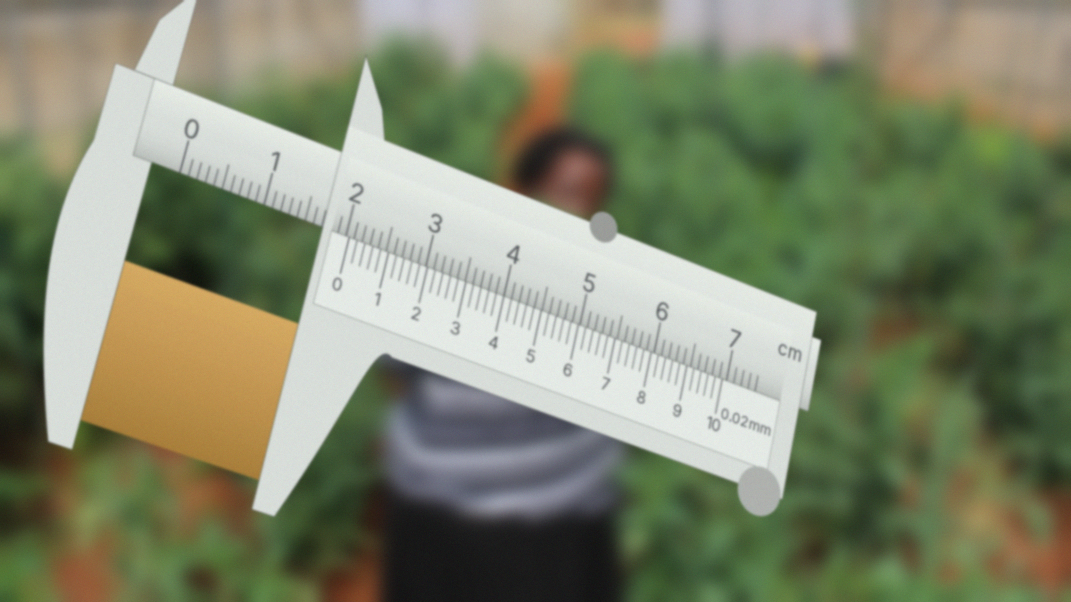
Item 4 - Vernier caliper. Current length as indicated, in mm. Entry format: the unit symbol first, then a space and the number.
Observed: mm 20.4
